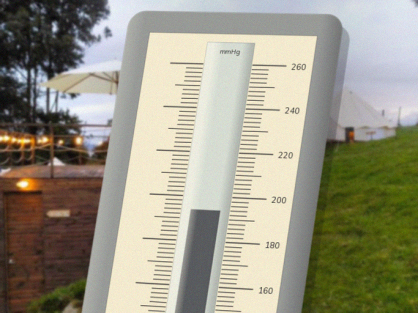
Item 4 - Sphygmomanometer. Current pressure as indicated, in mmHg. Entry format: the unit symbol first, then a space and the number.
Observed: mmHg 194
